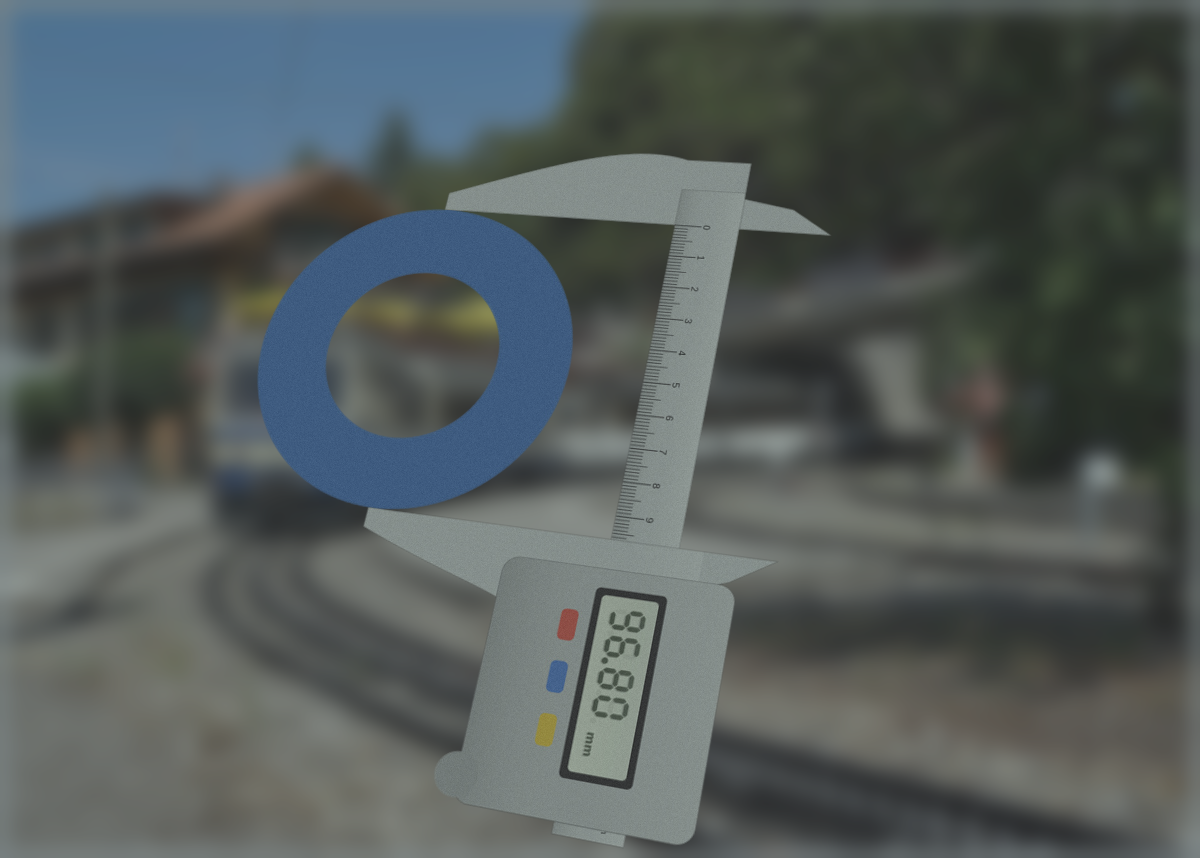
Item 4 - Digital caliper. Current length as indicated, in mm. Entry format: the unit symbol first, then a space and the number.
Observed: mm 96.80
